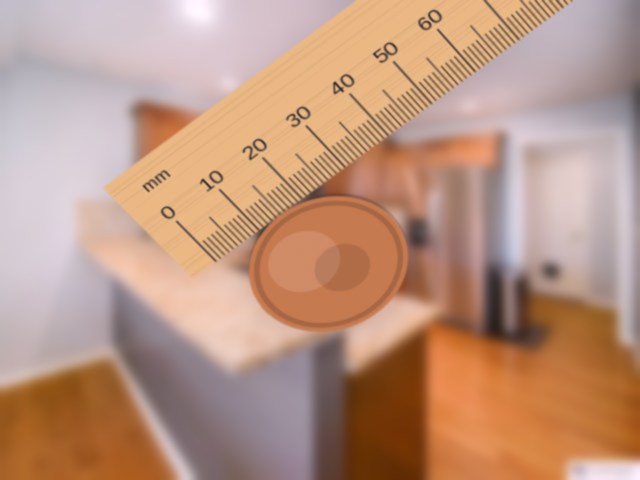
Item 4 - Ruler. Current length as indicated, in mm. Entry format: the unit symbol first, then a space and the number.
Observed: mm 30
